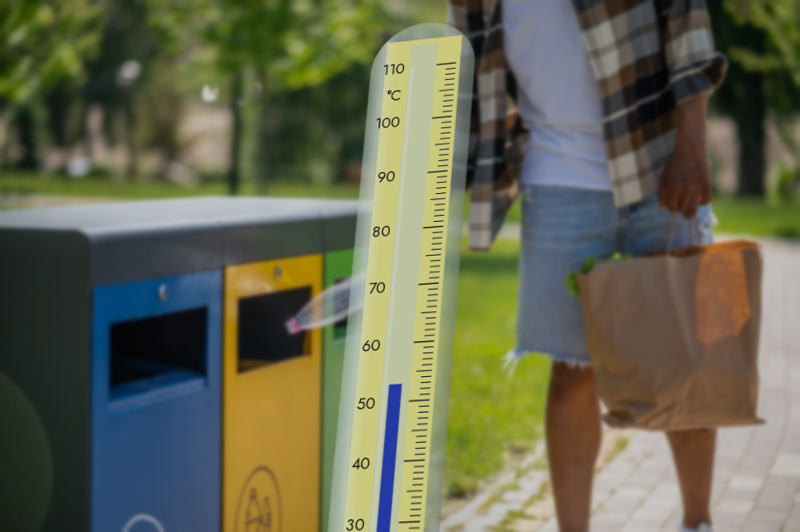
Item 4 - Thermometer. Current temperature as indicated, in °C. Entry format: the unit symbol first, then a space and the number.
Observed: °C 53
